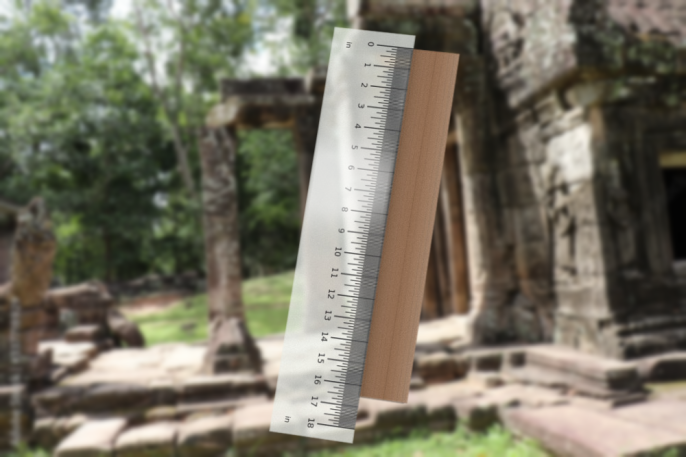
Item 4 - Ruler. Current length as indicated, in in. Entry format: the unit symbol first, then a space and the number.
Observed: in 16.5
